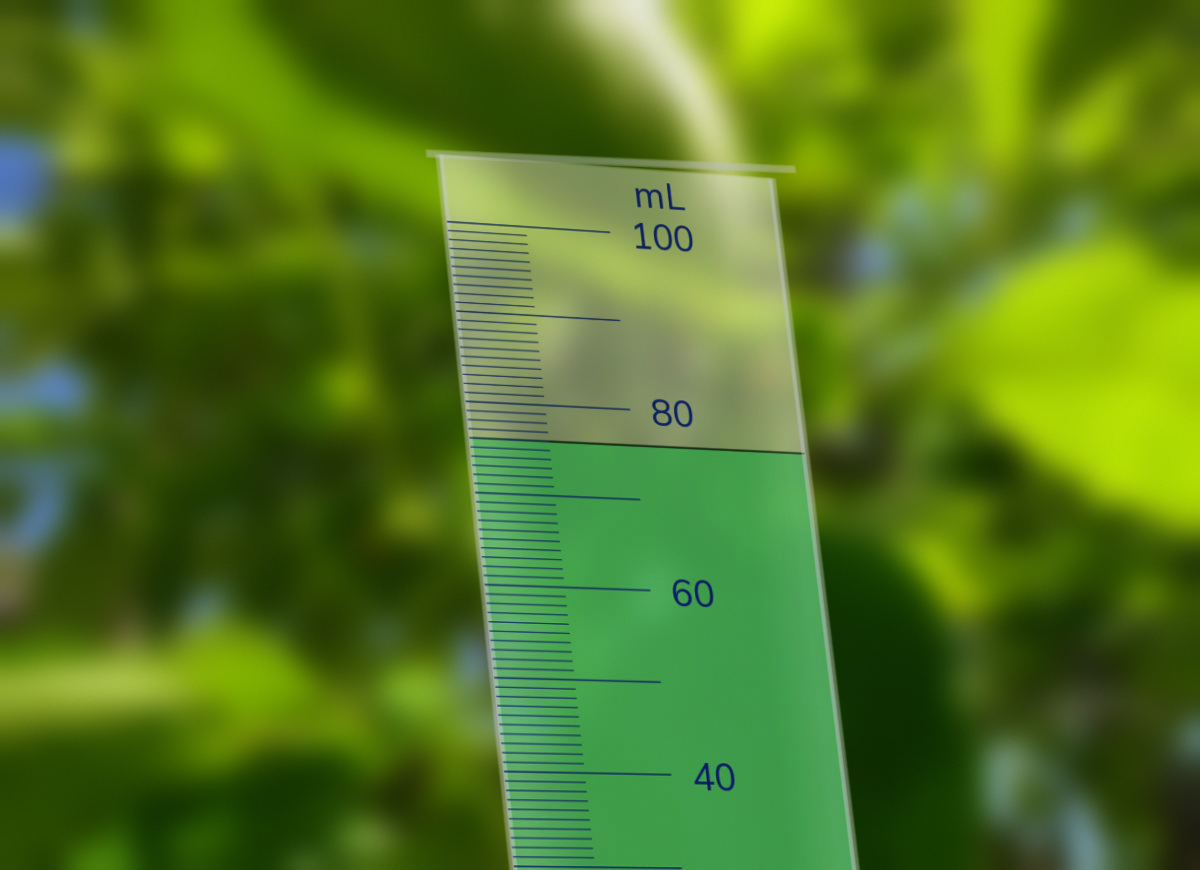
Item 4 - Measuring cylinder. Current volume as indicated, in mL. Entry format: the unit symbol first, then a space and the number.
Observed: mL 76
